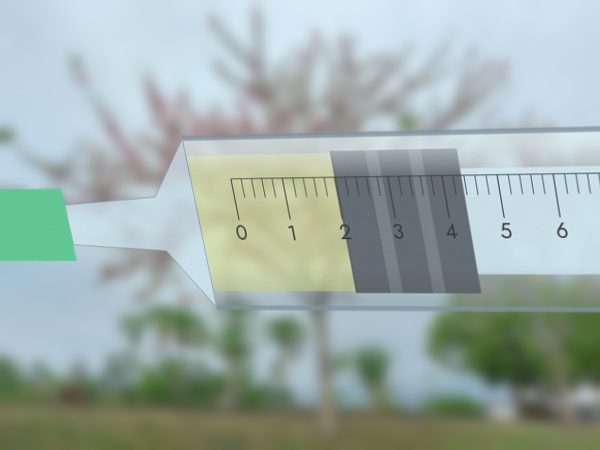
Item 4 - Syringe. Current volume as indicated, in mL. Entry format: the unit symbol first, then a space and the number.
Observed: mL 2
